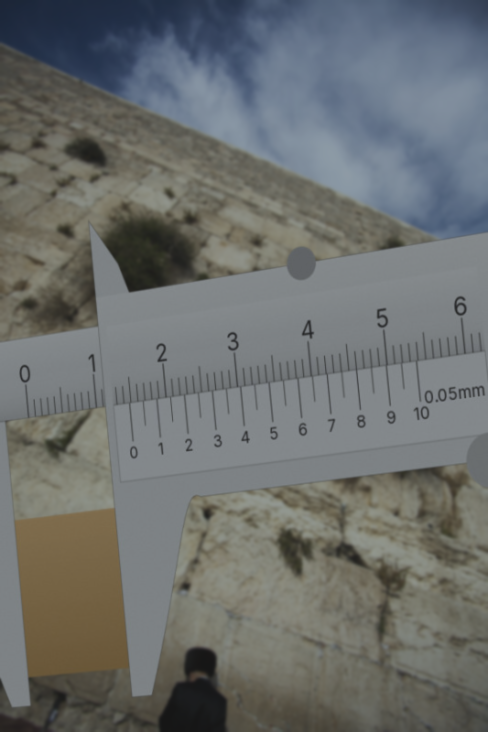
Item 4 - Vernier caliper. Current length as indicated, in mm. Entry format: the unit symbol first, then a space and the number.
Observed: mm 14.8
